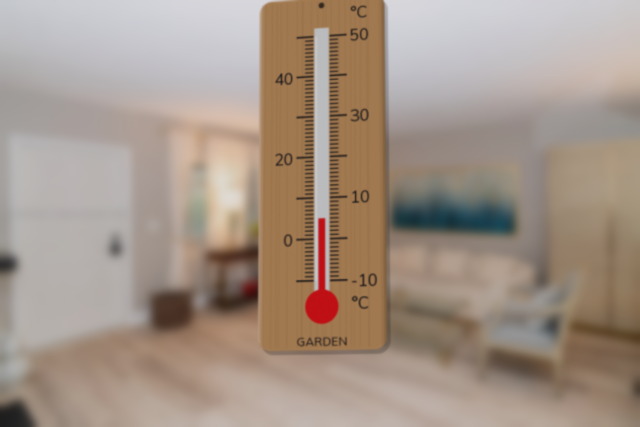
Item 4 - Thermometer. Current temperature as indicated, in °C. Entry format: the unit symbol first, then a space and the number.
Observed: °C 5
